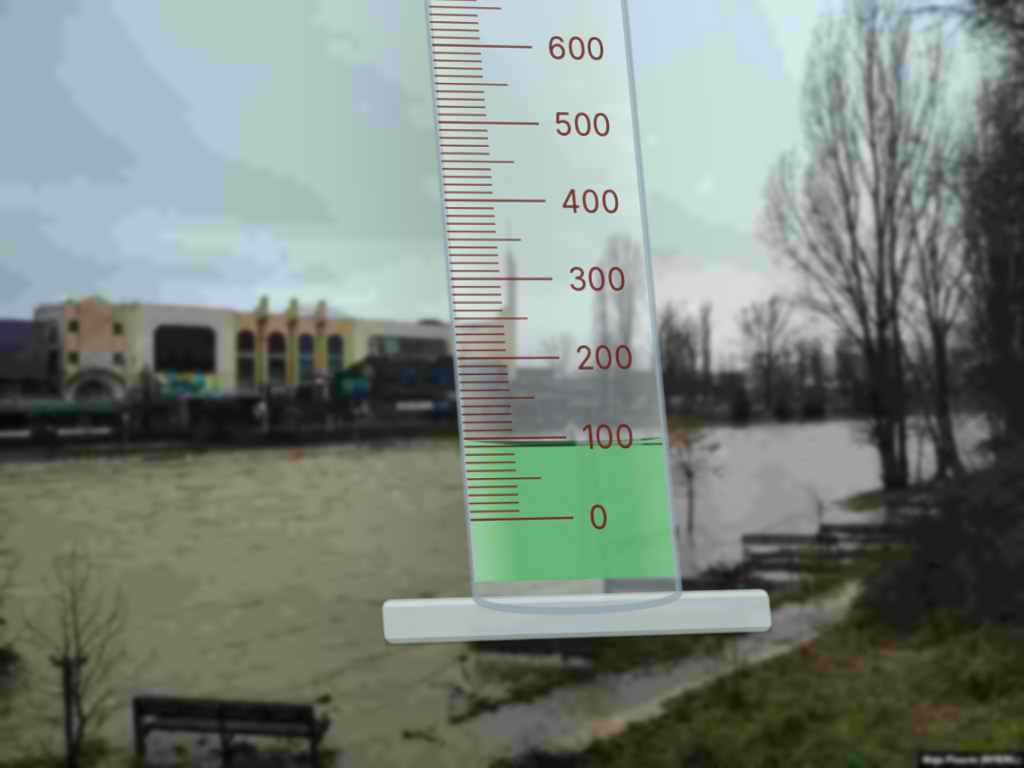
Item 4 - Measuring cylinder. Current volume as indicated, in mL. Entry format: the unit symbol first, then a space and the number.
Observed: mL 90
